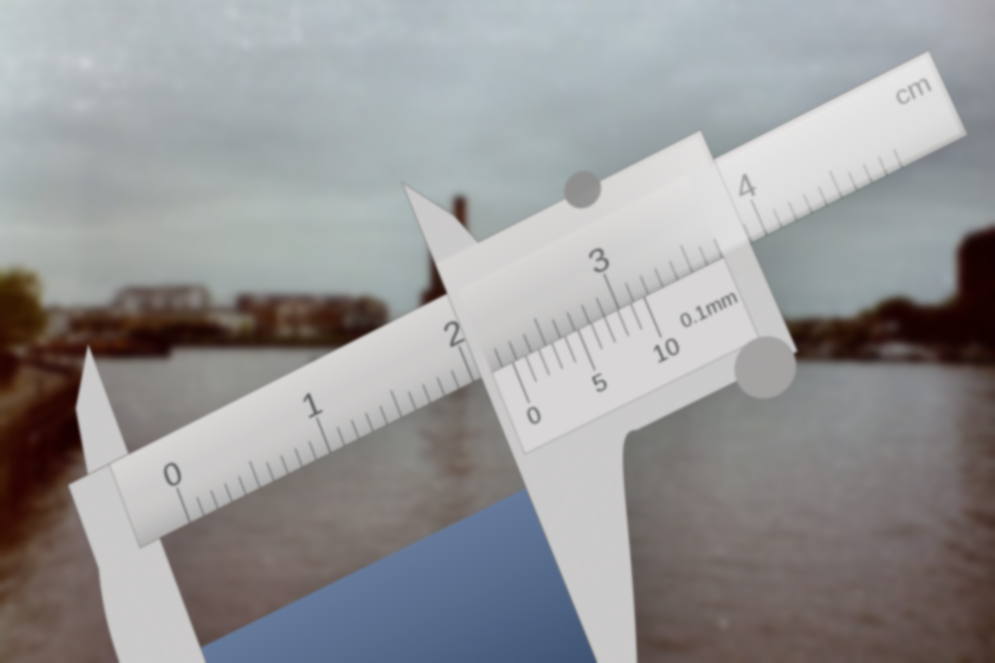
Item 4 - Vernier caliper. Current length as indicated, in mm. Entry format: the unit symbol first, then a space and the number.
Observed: mm 22.7
